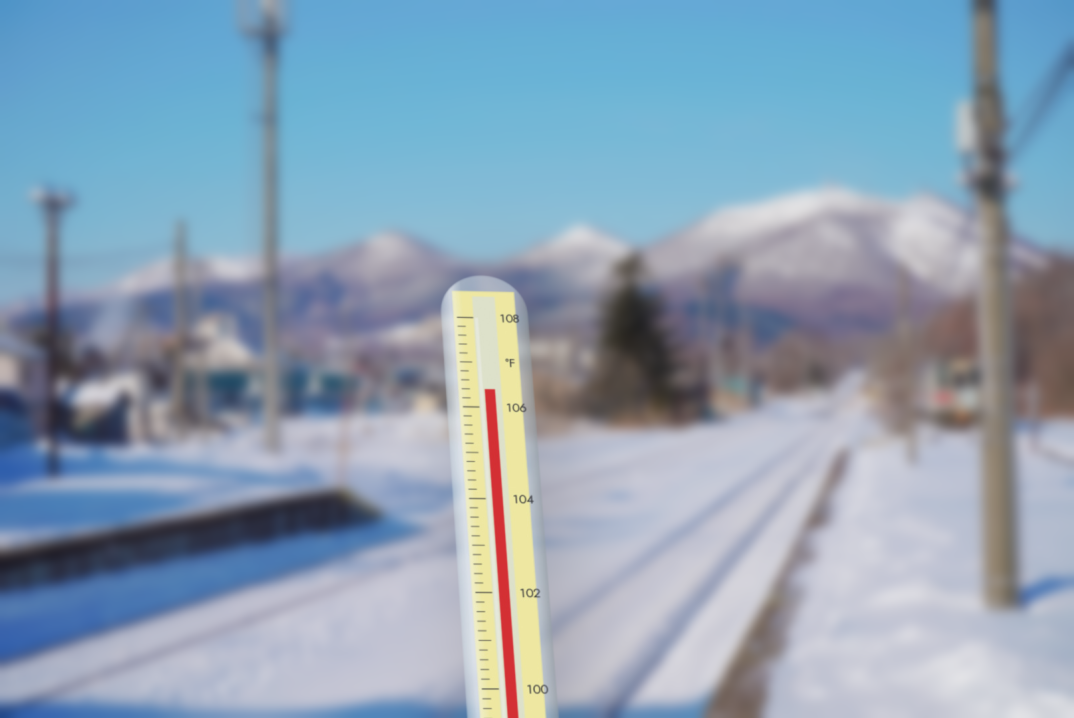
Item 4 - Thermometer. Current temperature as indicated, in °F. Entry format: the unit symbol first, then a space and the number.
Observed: °F 106.4
